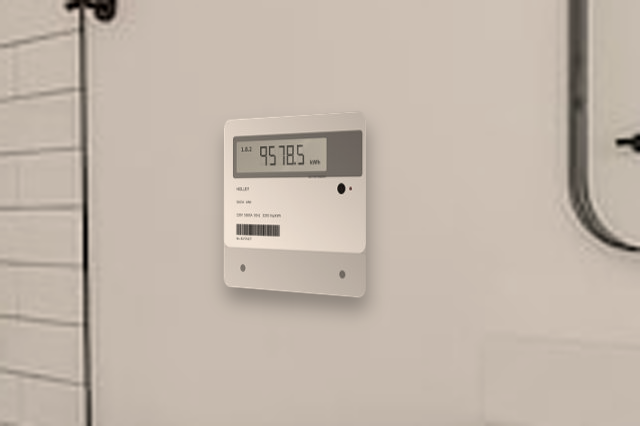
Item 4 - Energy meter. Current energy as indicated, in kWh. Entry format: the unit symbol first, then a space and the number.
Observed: kWh 9578.5
